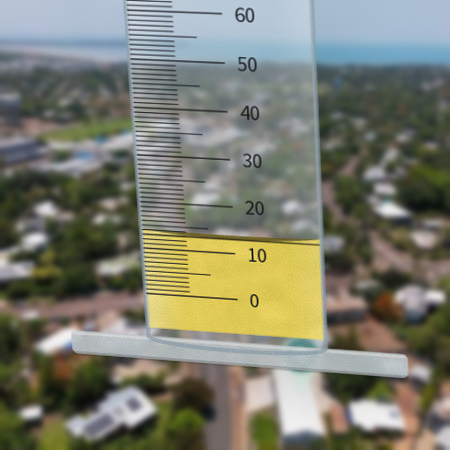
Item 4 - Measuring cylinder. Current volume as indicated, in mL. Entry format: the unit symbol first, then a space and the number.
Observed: mL 13
